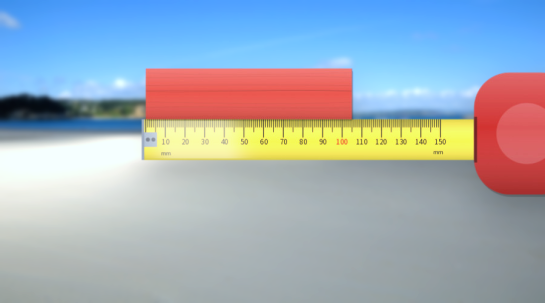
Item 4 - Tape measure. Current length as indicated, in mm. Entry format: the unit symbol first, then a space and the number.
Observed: mm 105
